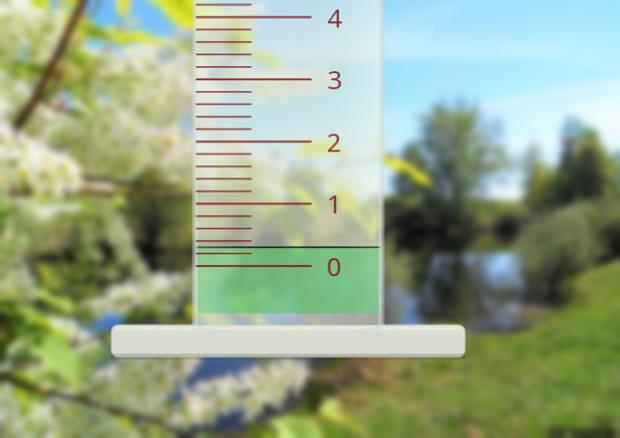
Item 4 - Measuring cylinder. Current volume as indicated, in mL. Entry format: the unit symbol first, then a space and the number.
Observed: mL 0.3
